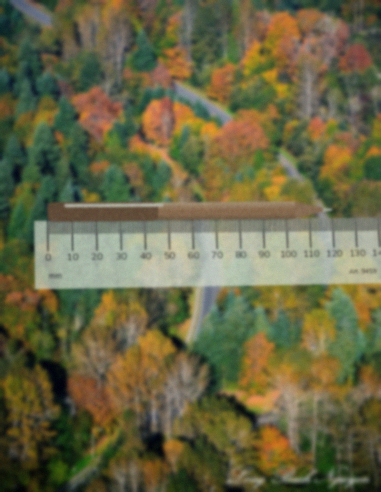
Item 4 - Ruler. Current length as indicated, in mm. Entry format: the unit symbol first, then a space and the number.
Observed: mm 120
